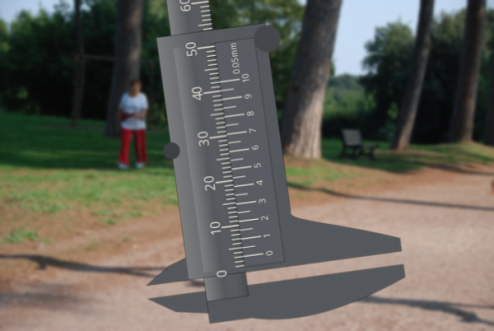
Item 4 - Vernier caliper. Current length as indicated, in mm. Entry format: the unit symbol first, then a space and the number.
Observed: mm 3.0
